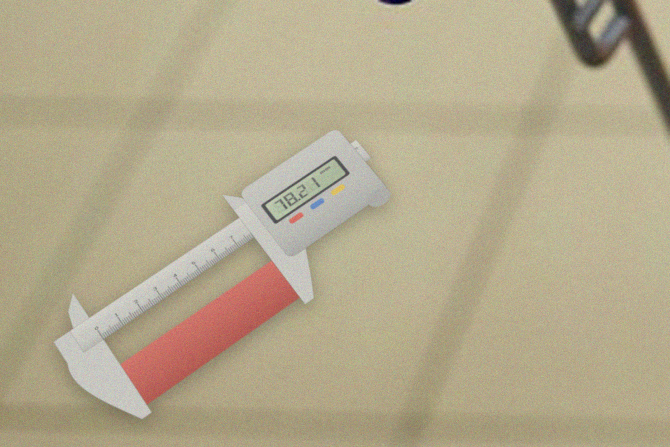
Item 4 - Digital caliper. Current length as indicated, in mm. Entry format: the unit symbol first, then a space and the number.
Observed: mm 78.21
